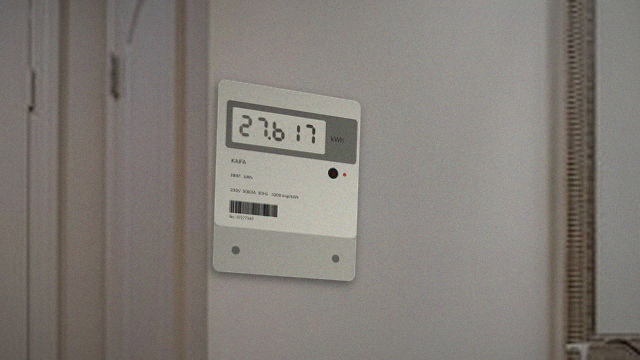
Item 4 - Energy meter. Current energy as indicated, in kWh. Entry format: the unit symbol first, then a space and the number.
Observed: kWh 27.617
